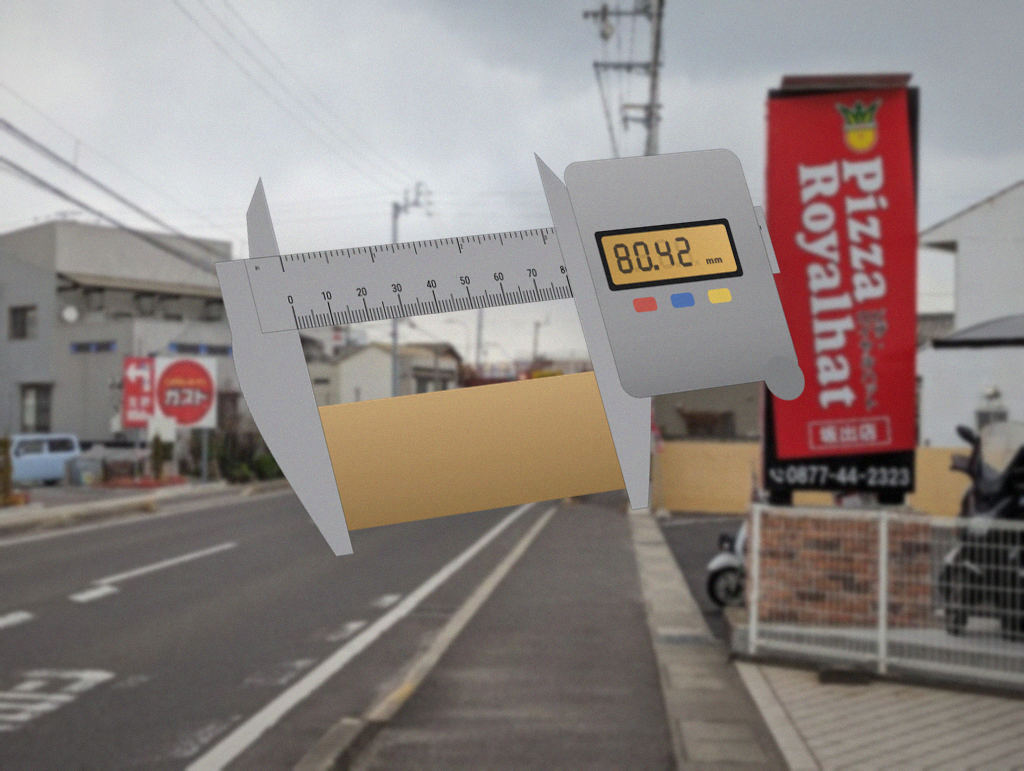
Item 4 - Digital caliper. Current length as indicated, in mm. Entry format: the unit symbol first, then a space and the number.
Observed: mm 80.42
